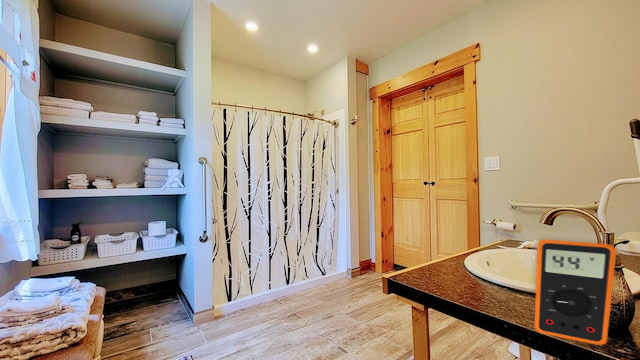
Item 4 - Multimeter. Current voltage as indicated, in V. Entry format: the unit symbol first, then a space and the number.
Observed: V 44
